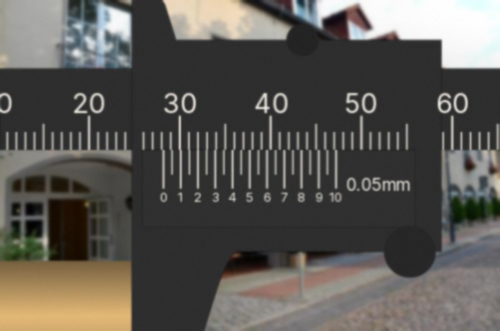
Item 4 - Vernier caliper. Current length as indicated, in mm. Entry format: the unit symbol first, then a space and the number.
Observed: mm 28.2
